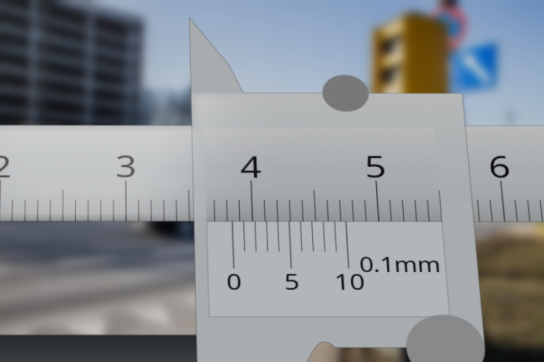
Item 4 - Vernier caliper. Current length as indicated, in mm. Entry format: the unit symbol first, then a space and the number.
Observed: mm 38.4
